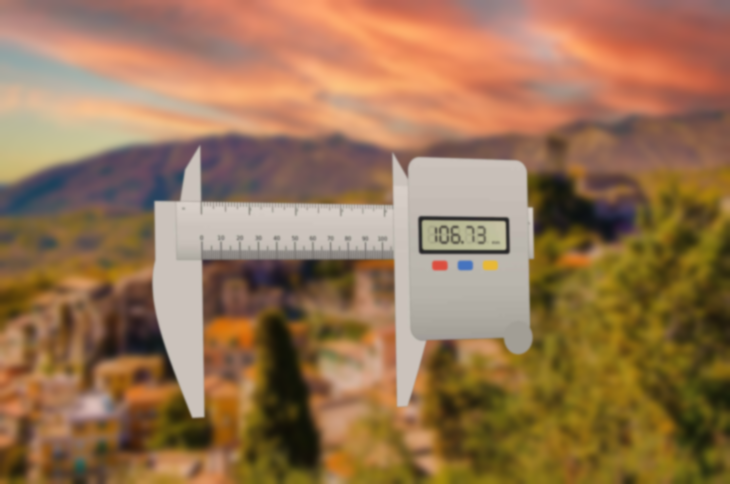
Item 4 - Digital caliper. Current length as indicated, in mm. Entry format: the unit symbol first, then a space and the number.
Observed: mm 106.73
